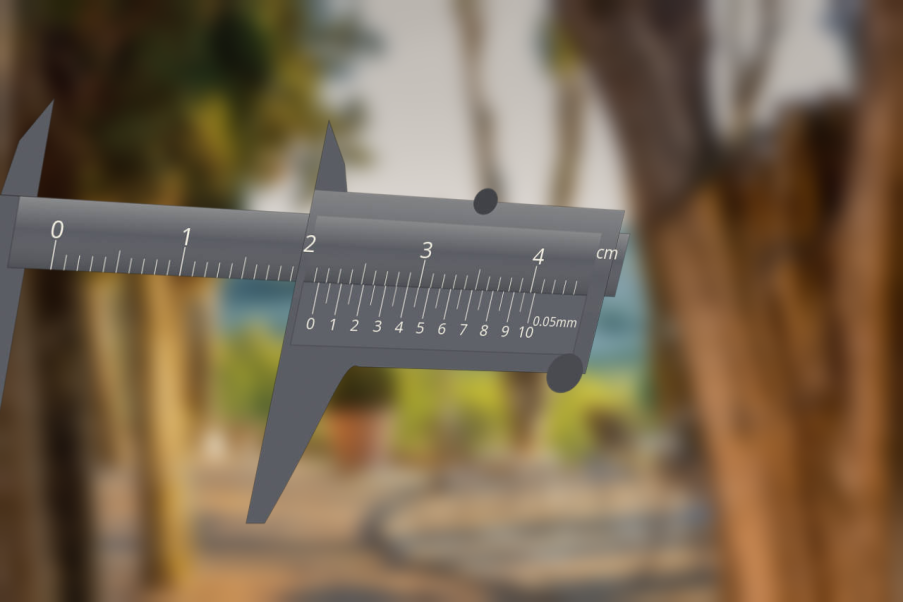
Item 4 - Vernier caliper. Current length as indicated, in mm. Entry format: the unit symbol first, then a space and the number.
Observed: mm 21.4
